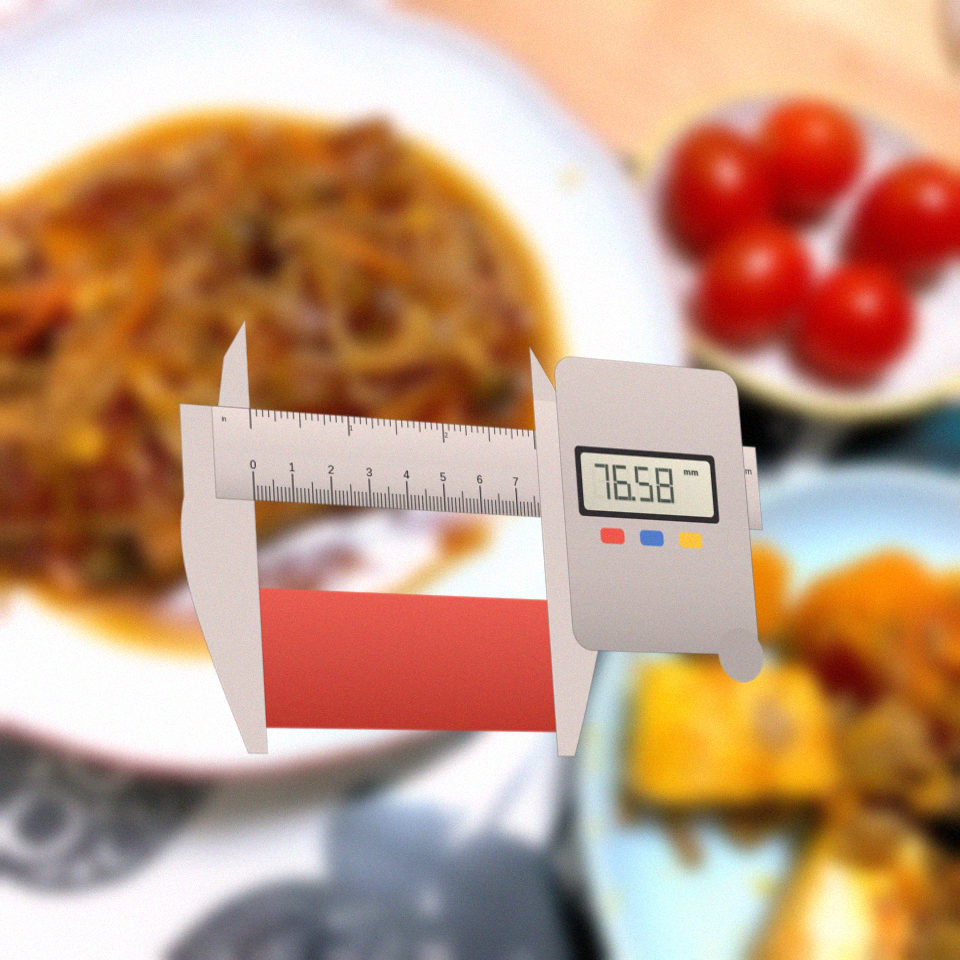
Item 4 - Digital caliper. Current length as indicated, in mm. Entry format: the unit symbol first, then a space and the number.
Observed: mm 76.58
